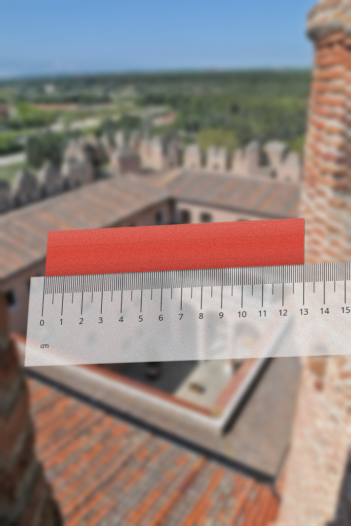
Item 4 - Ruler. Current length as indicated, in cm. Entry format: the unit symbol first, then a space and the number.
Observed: cm 13
